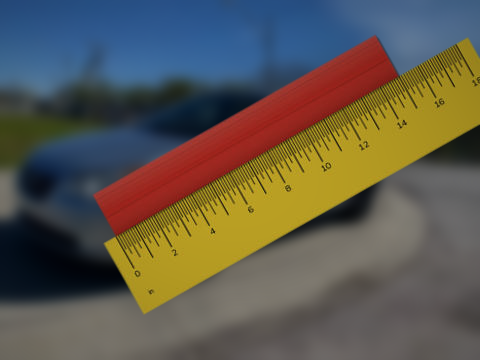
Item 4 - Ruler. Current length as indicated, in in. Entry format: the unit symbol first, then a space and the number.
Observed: in 15
